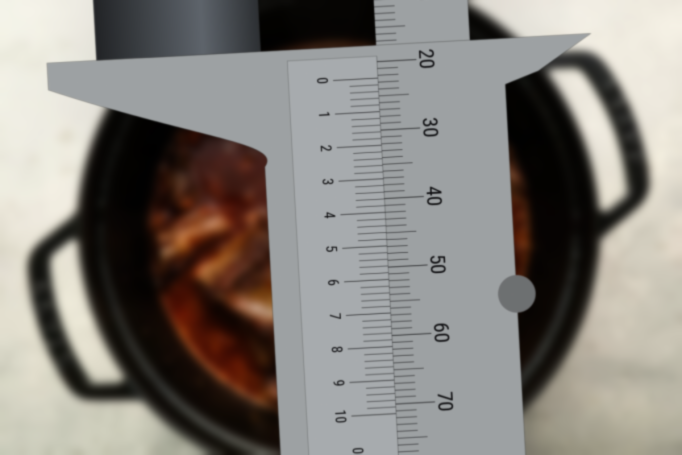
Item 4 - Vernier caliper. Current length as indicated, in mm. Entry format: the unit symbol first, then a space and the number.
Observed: mm 22.4
